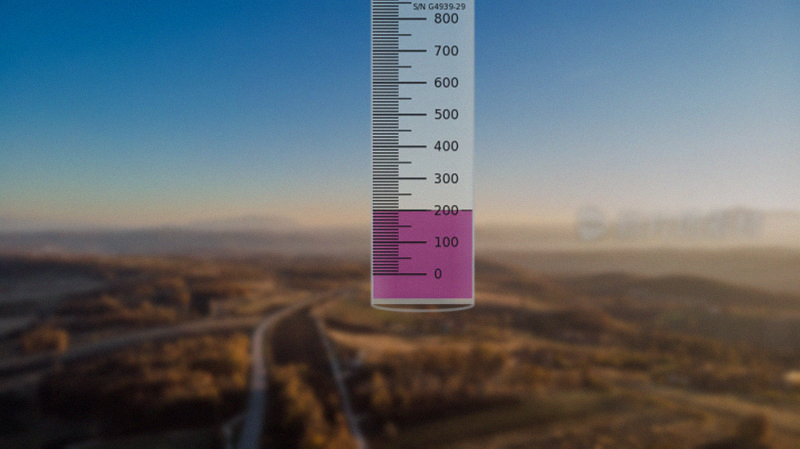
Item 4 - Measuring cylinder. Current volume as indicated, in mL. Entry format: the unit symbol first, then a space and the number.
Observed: mL 200
